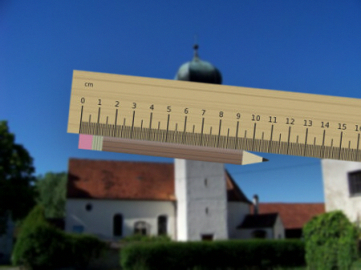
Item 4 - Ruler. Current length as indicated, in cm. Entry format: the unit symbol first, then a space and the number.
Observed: cm 11
